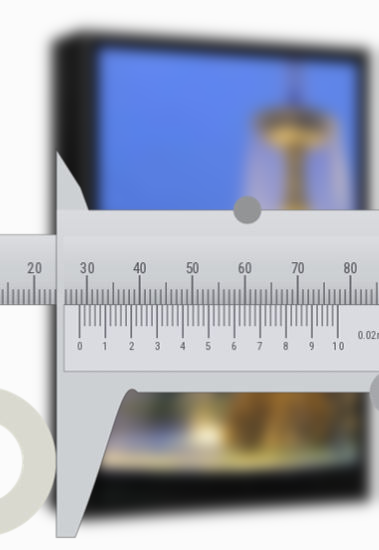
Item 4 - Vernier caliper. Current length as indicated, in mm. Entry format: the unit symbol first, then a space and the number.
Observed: mm 28.6
